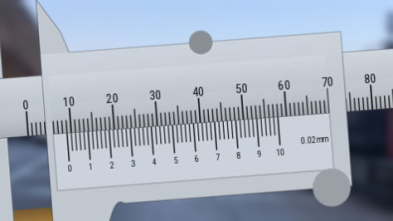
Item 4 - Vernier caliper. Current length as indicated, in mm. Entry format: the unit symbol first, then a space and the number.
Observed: mm 9.0
